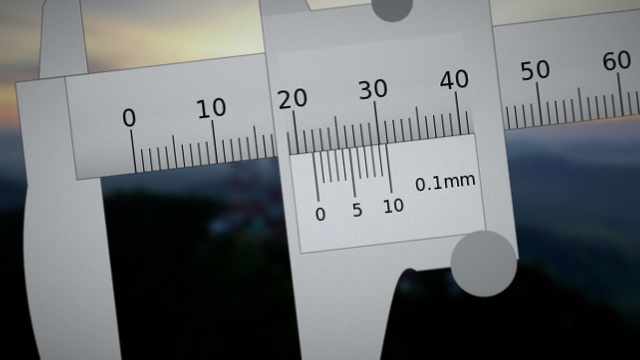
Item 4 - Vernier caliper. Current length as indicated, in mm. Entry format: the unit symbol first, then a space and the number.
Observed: mm 21.8
